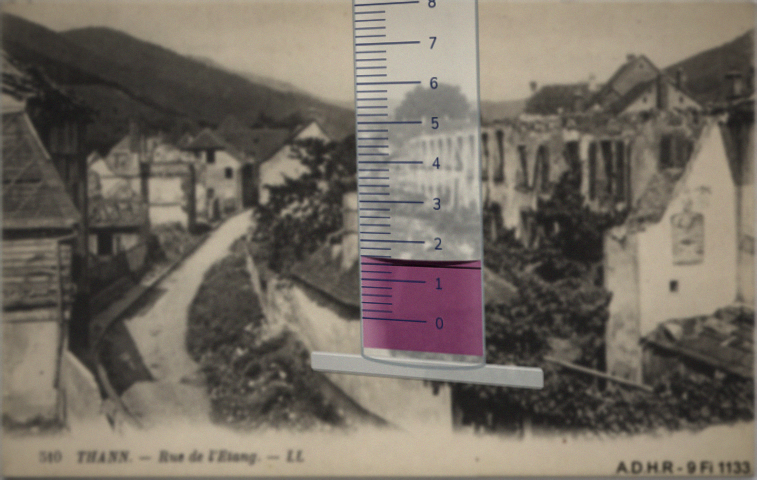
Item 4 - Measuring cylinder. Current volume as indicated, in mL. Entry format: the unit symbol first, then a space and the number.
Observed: mL 1.4
